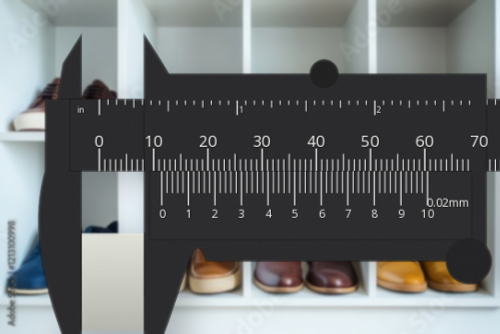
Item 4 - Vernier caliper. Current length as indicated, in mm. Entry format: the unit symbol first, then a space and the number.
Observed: mm 11.5
